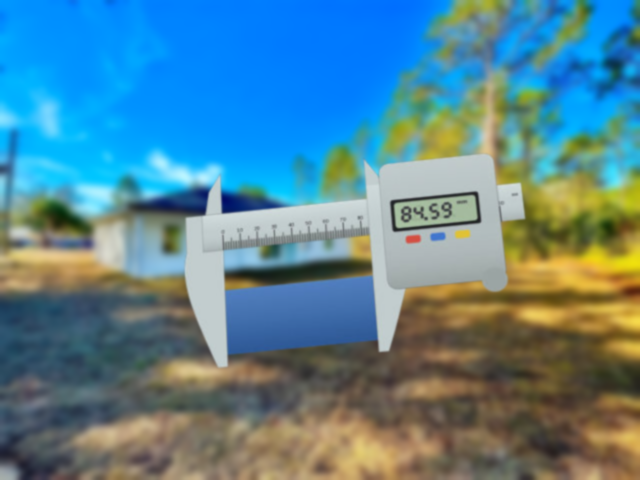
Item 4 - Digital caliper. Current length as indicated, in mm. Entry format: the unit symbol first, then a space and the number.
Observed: mm 84.59
